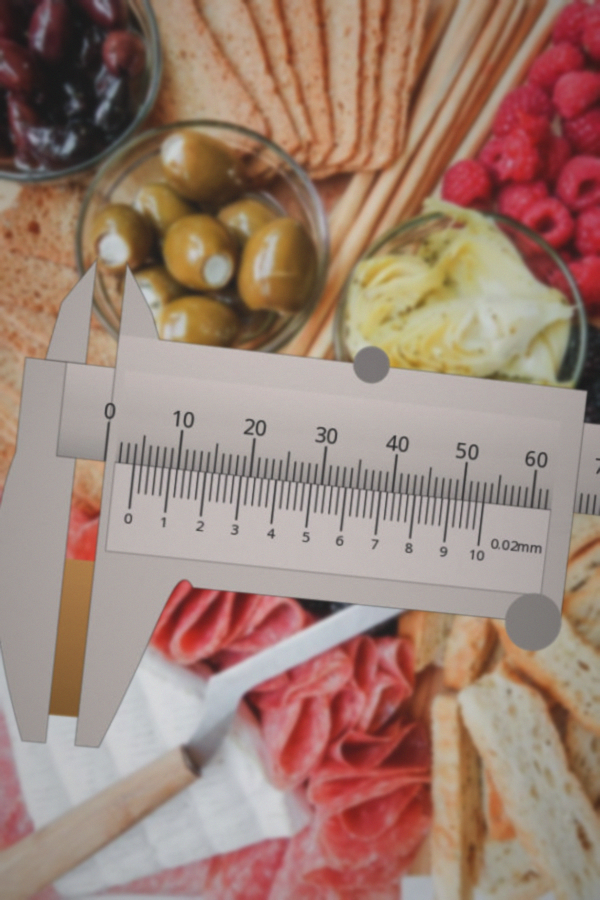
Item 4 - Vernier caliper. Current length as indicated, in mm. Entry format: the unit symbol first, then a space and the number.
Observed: mm 4.0
